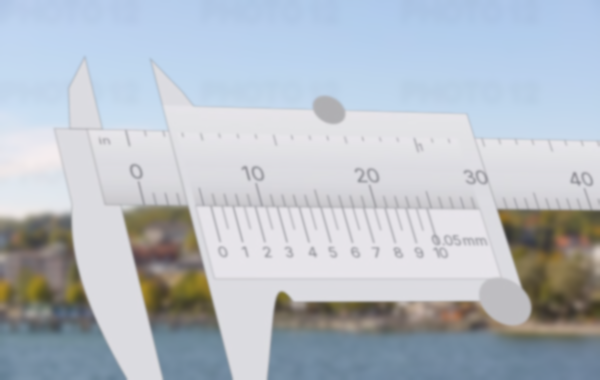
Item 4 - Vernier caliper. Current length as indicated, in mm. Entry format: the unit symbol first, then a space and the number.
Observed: mm 5.6
